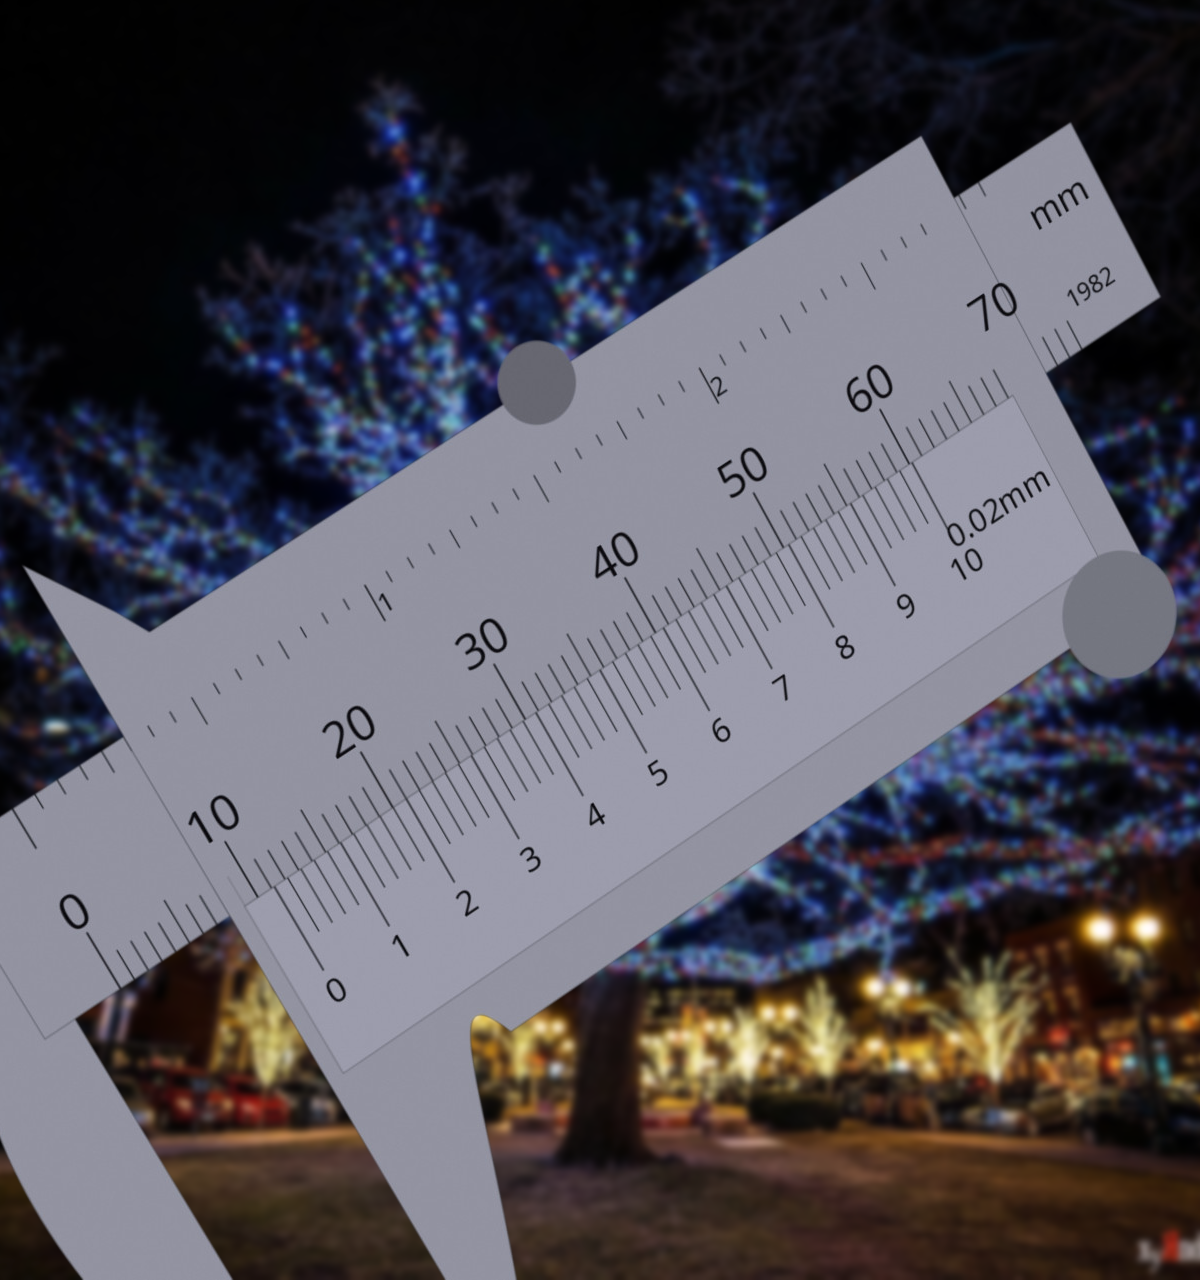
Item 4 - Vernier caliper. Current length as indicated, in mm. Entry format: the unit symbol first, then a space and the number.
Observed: mm 11.2
